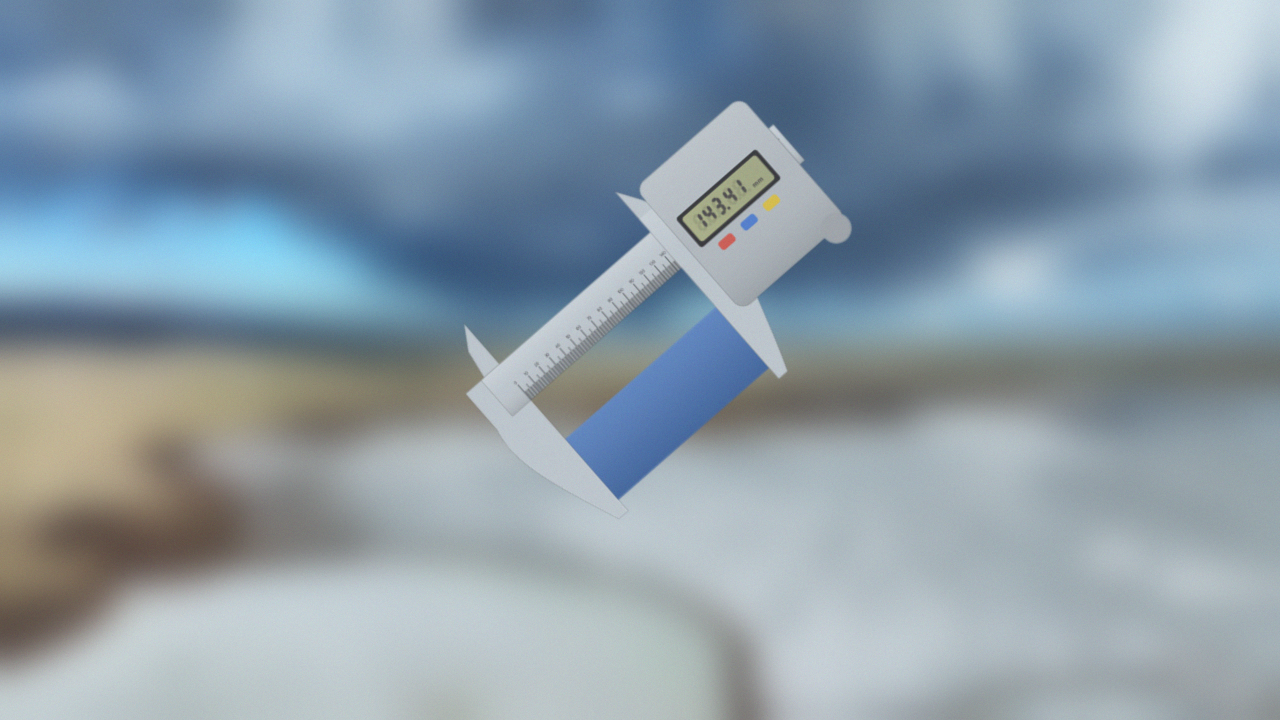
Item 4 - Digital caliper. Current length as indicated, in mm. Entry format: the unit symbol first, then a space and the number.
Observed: mm 143.41
